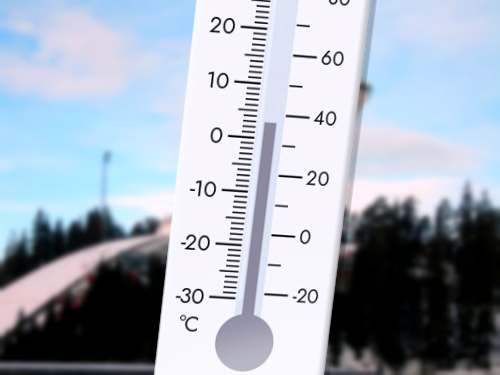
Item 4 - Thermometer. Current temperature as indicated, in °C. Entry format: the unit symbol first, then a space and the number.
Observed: °C 3
